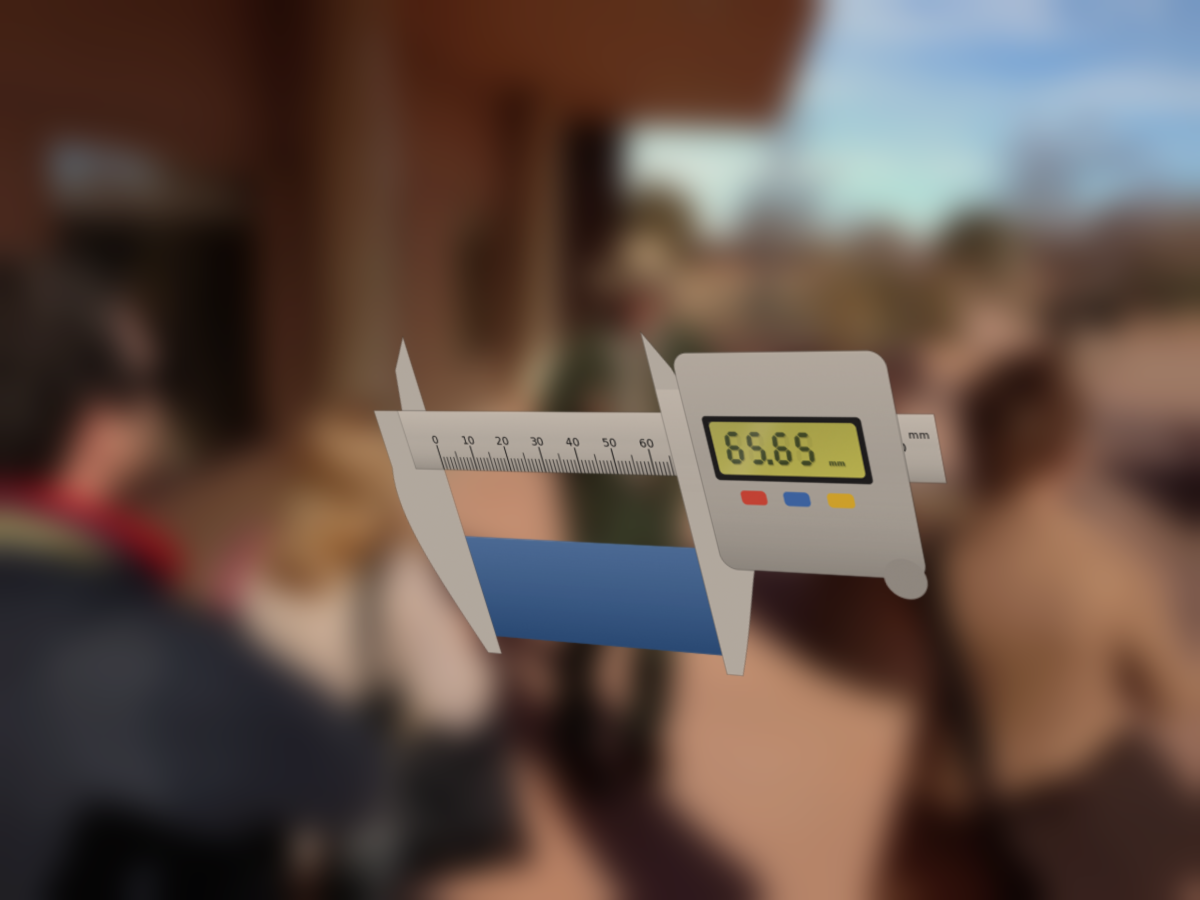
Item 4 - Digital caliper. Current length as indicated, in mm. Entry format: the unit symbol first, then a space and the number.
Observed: mm 65.65
